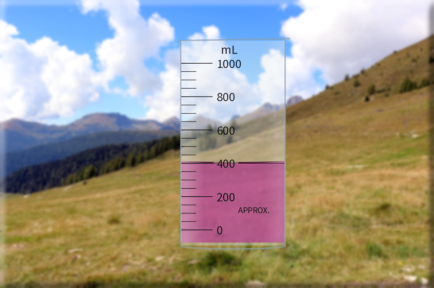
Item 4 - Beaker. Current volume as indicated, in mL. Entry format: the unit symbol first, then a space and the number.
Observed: mL 400
